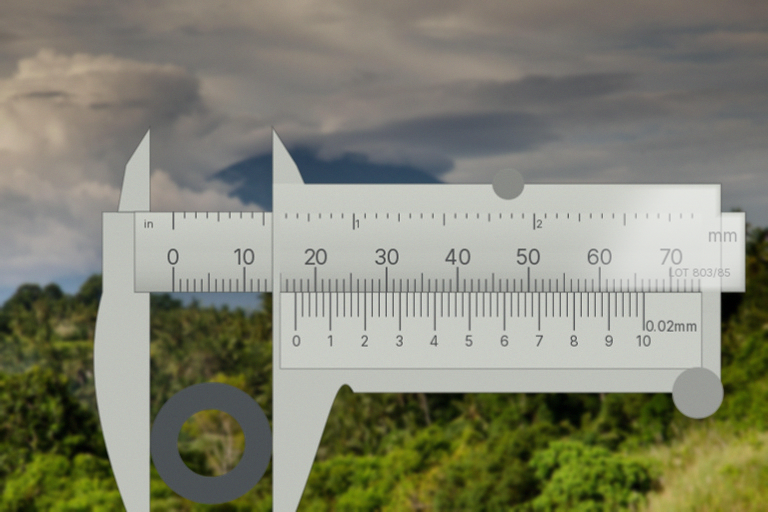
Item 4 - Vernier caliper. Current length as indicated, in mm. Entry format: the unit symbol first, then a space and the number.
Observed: mm 17.2
